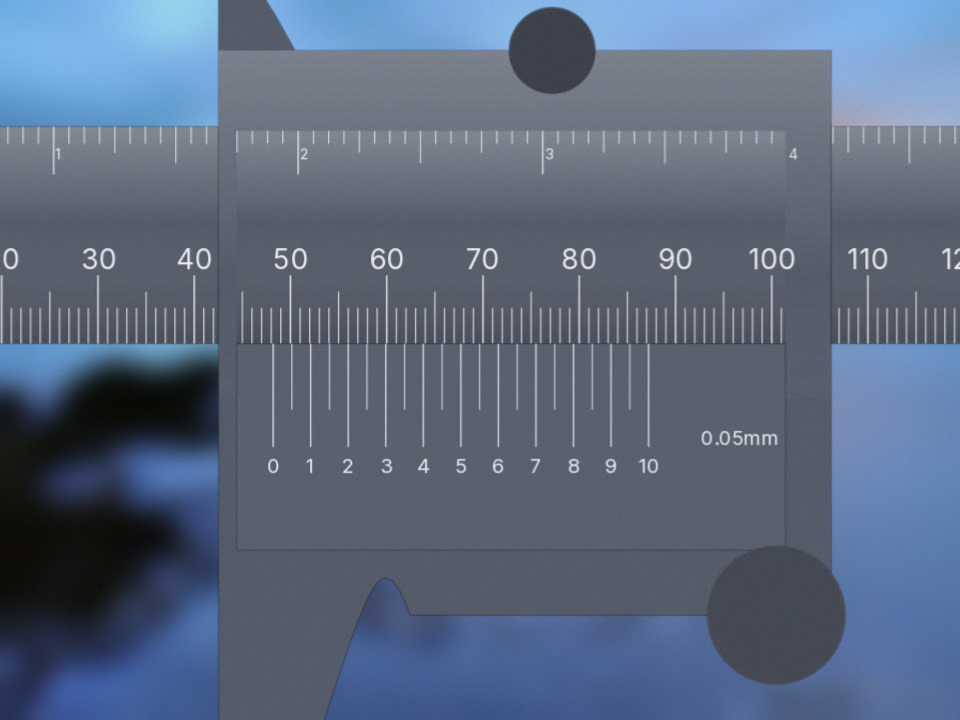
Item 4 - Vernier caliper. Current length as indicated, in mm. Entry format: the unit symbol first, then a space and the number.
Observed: mm 48.2
